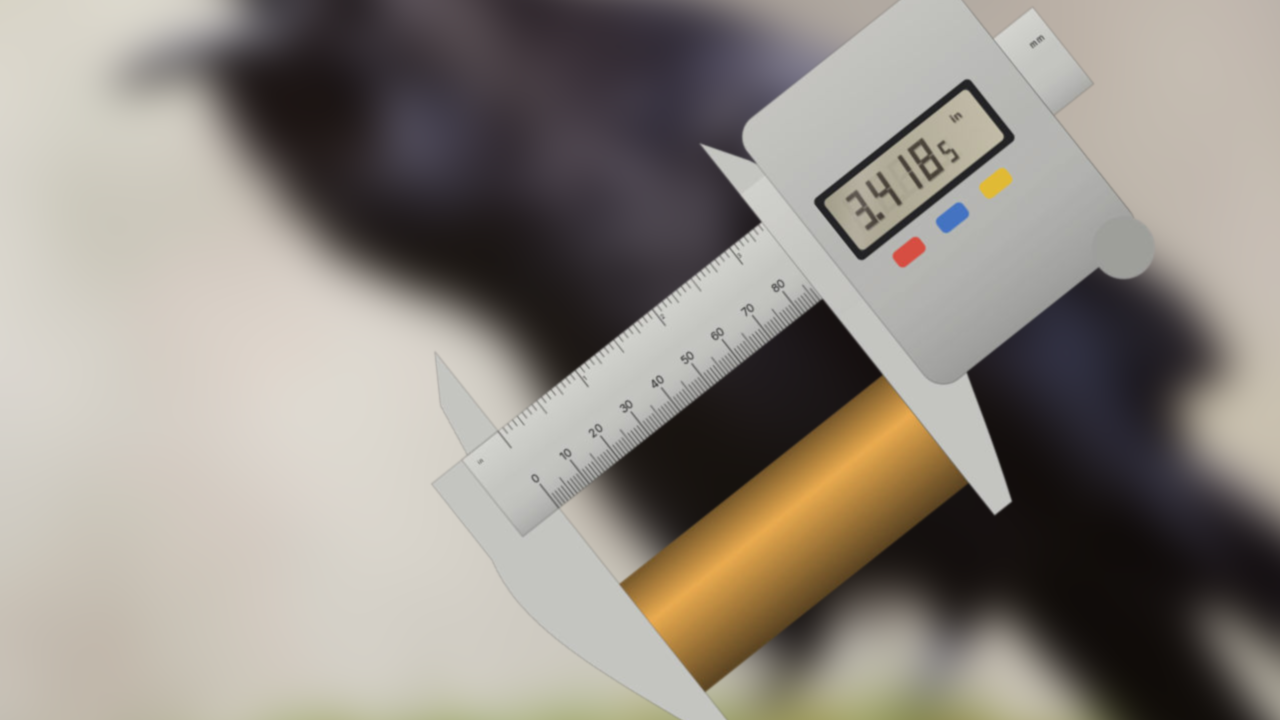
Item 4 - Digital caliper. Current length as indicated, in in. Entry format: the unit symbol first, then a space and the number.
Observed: in 3.4185
